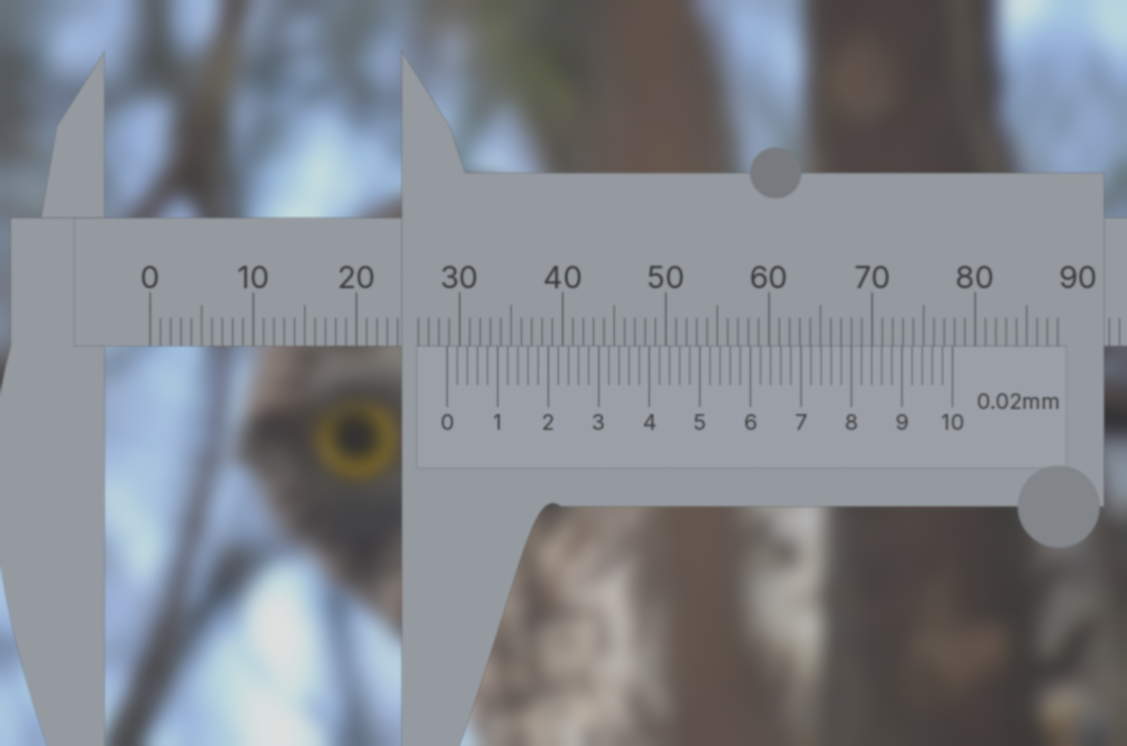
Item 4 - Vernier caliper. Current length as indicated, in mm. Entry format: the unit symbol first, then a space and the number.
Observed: mm 28.8
